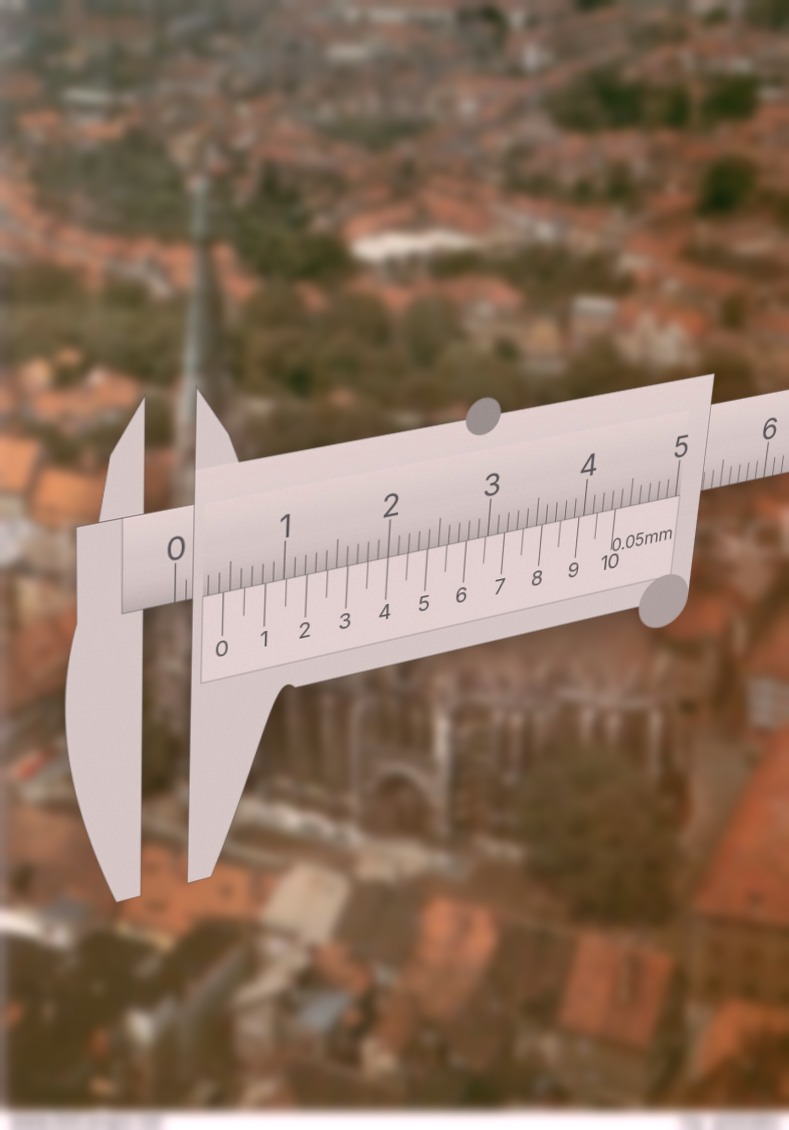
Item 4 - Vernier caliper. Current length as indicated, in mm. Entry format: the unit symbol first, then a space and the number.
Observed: mm 4.4
